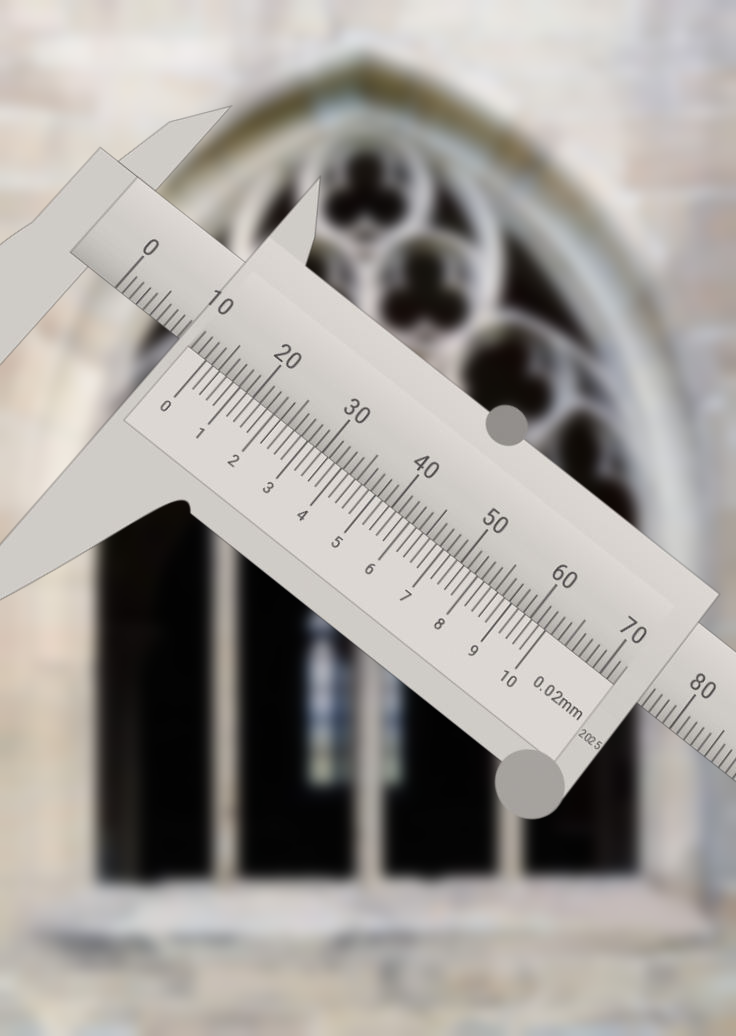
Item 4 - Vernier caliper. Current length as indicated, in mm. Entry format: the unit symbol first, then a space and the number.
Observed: mm 13.2
